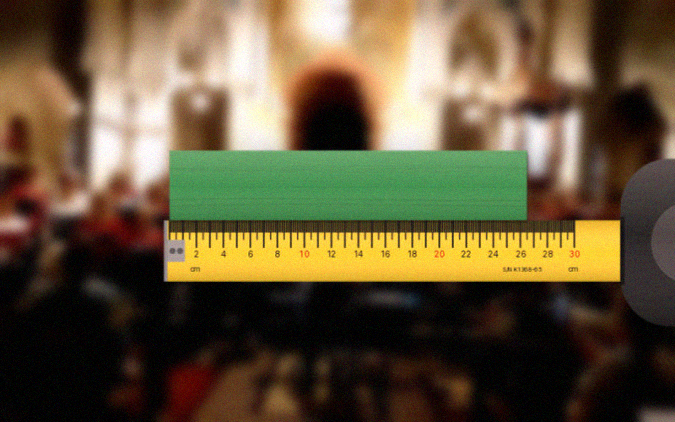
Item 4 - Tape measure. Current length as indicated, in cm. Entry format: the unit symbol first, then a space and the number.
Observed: cm 26.5
